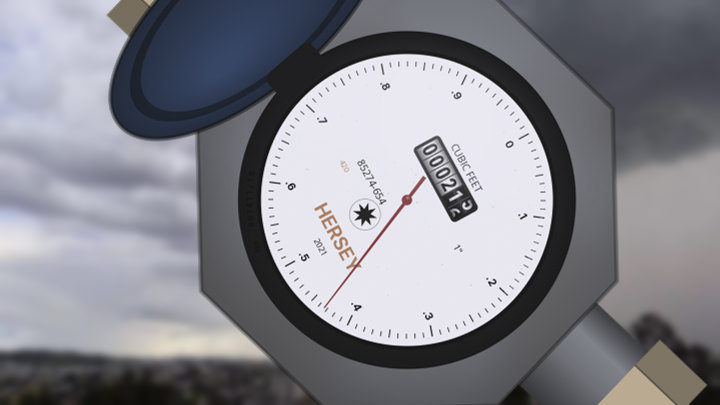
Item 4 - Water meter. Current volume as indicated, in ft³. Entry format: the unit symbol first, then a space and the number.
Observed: ft³ 215.43
